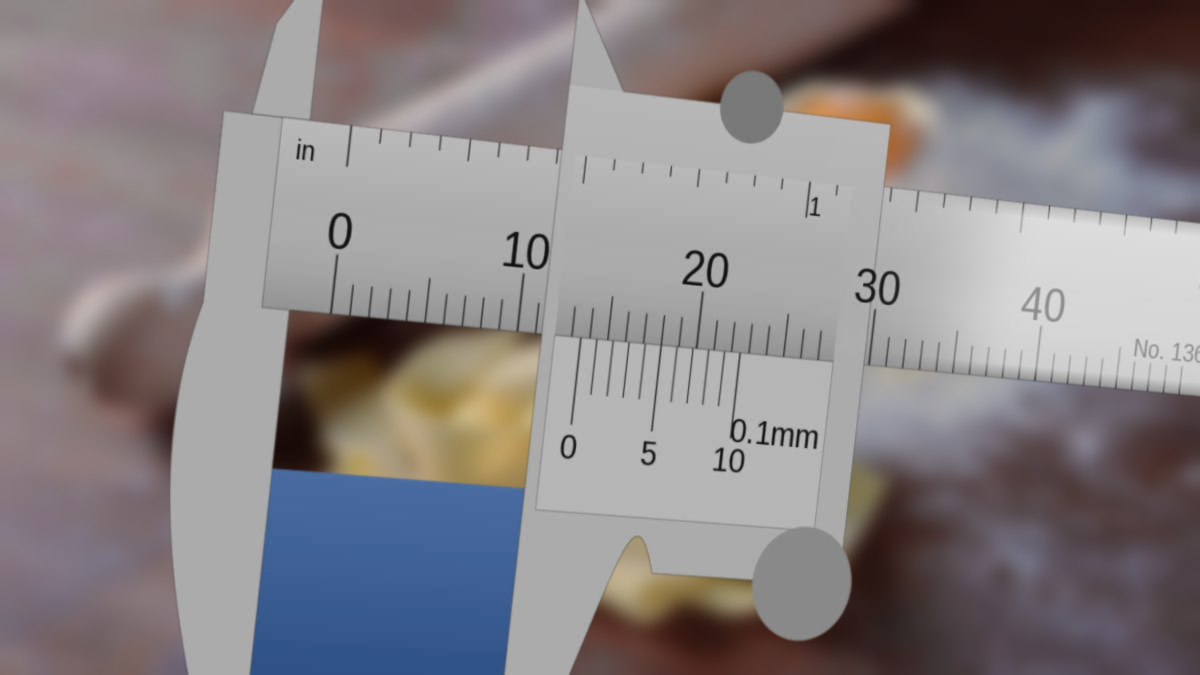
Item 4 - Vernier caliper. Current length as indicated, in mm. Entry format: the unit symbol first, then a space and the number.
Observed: mm 13.5
